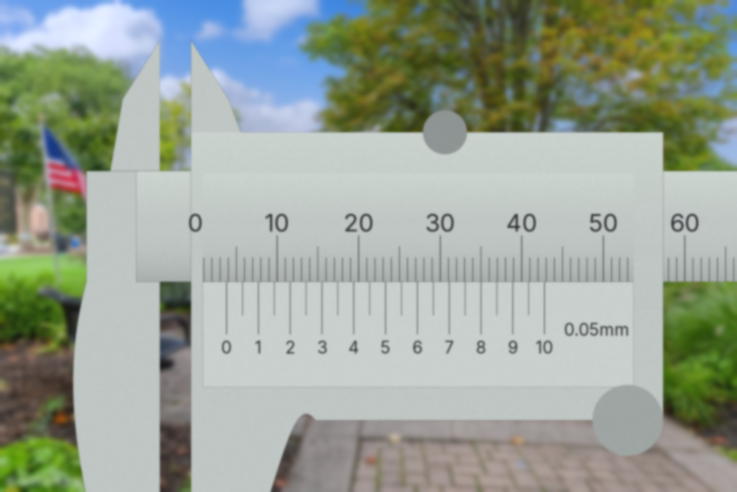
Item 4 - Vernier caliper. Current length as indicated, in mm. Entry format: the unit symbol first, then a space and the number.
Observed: mm 3.8
